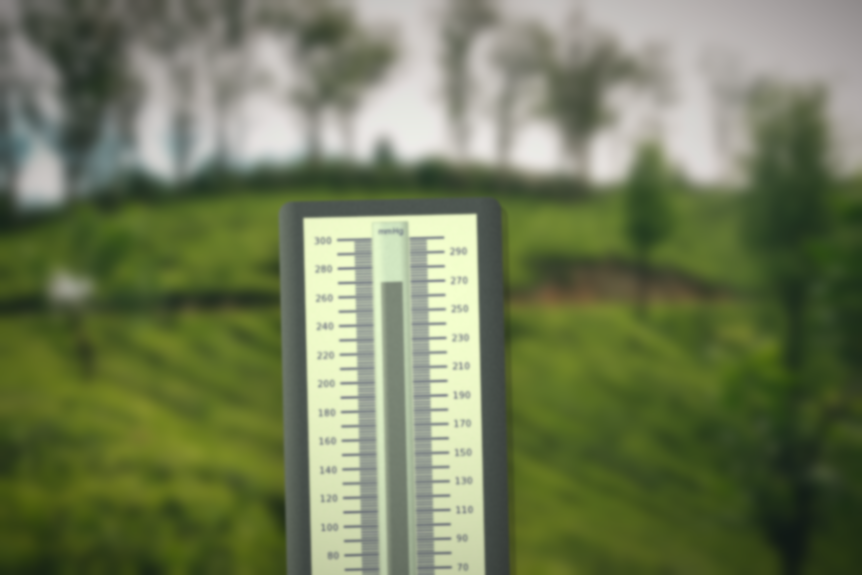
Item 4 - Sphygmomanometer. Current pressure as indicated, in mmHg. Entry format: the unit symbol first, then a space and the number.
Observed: mmHg 270
